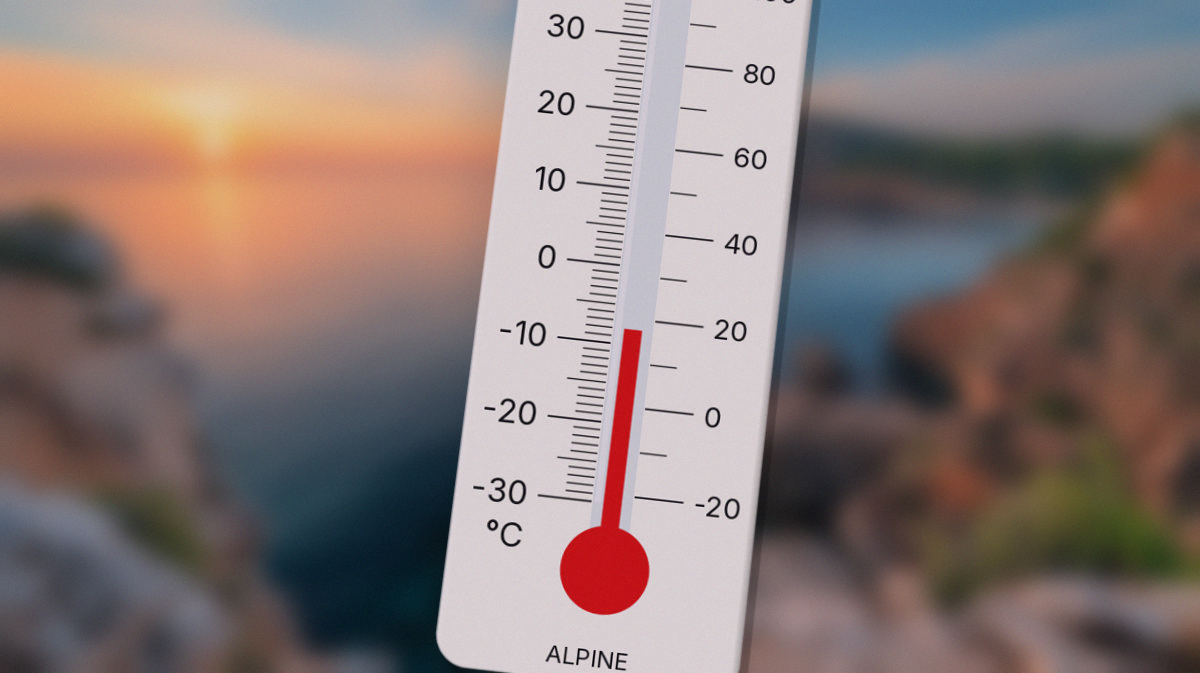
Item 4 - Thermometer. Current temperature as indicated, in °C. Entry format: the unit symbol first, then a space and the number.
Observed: °C -8
